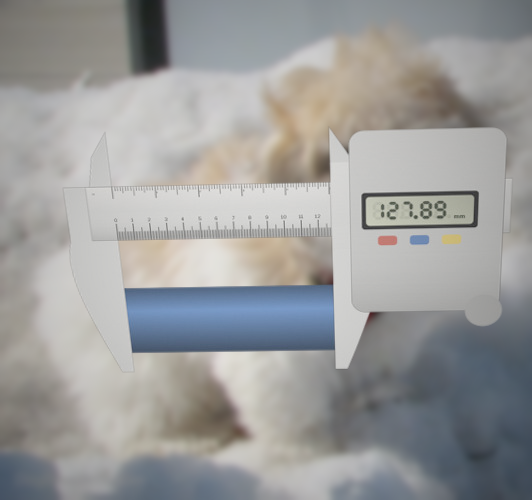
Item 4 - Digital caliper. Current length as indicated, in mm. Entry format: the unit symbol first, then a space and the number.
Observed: mm 127.89
